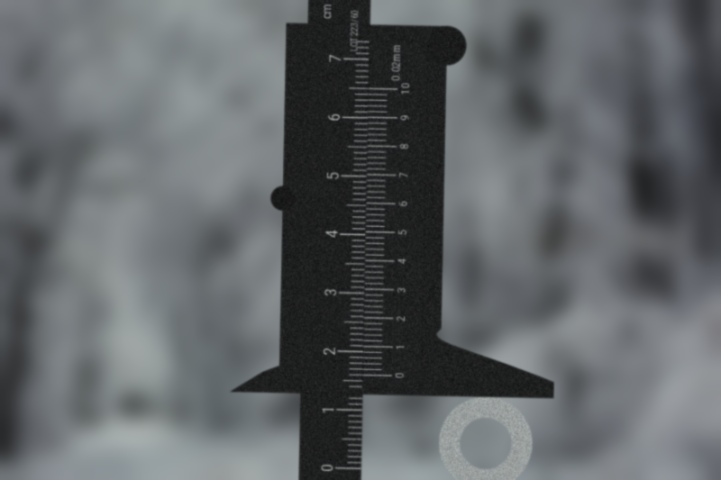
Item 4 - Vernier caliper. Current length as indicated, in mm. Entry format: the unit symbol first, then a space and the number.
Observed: mm 16.0
